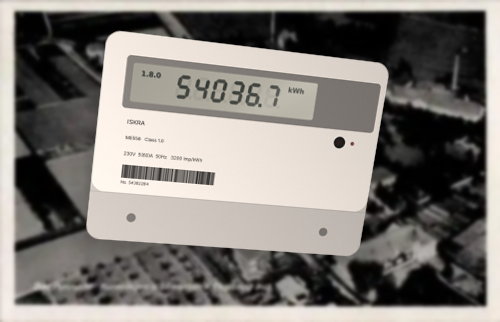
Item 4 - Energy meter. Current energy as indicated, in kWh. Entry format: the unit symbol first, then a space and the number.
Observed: kWh 54036.7
